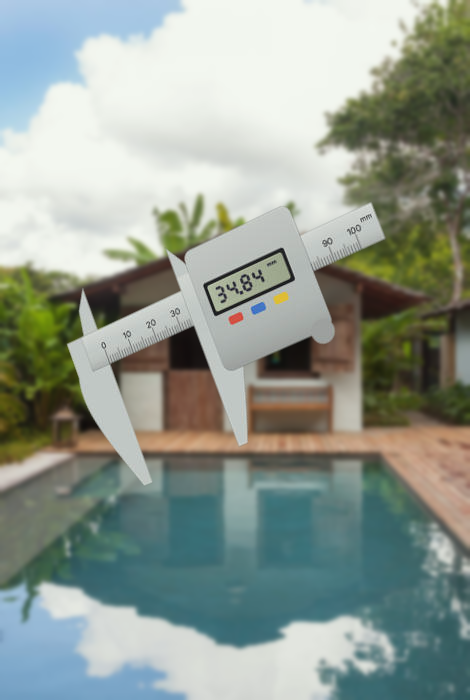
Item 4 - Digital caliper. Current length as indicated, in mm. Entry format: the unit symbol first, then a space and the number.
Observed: mm 34.84
